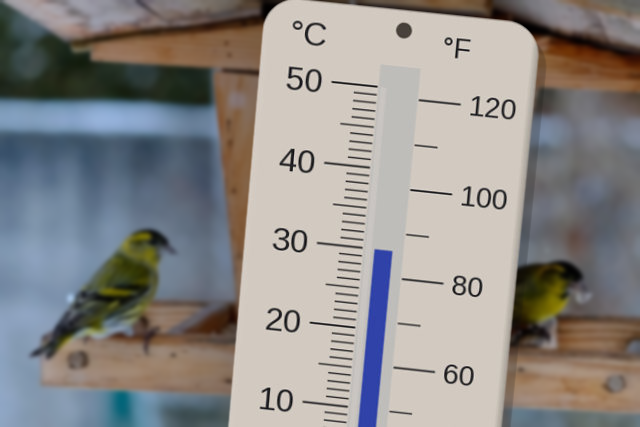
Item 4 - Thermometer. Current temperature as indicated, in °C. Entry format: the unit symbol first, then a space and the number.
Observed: °C 30
